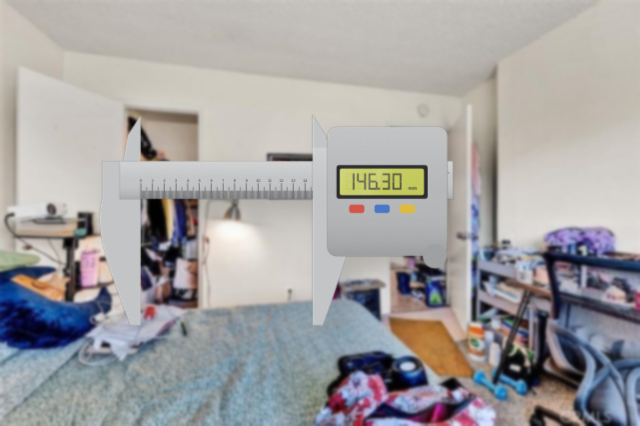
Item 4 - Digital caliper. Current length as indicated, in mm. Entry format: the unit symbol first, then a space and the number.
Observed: mm 146.30
